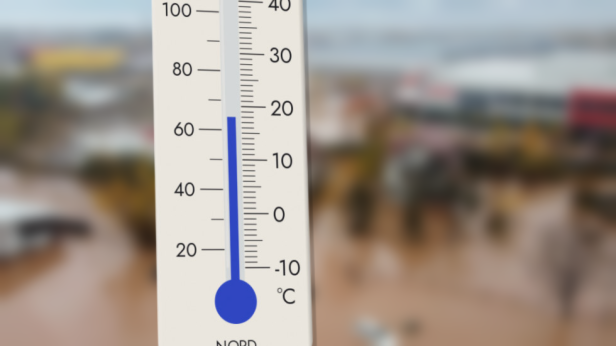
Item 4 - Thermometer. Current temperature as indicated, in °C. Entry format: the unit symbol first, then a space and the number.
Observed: °C 18
